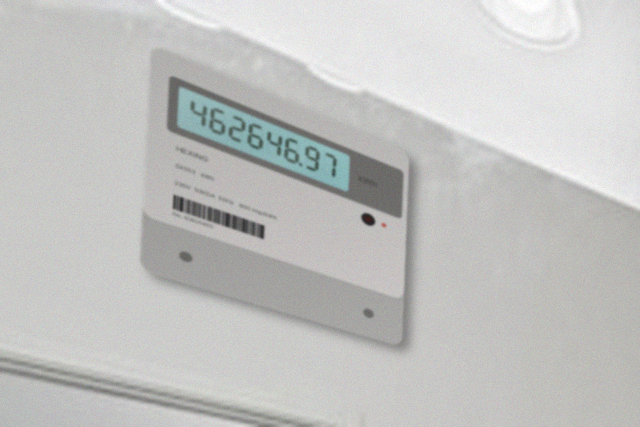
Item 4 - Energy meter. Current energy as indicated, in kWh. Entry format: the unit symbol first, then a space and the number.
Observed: kWh 462646.97
